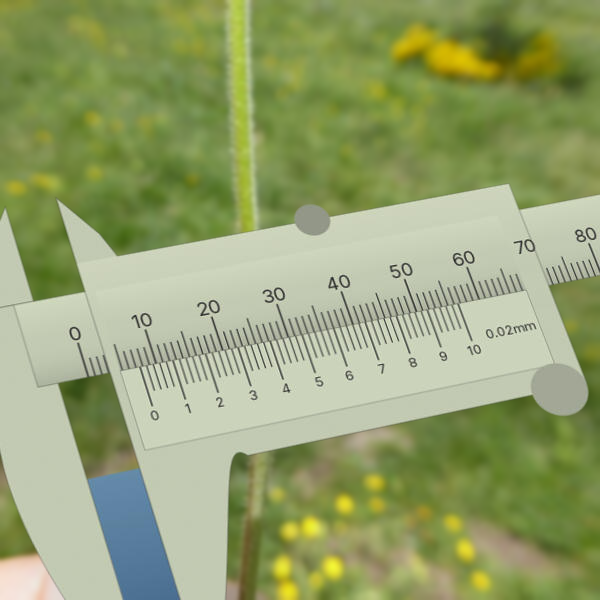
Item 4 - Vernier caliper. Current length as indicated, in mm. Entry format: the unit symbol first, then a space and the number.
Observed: mm 7.6
